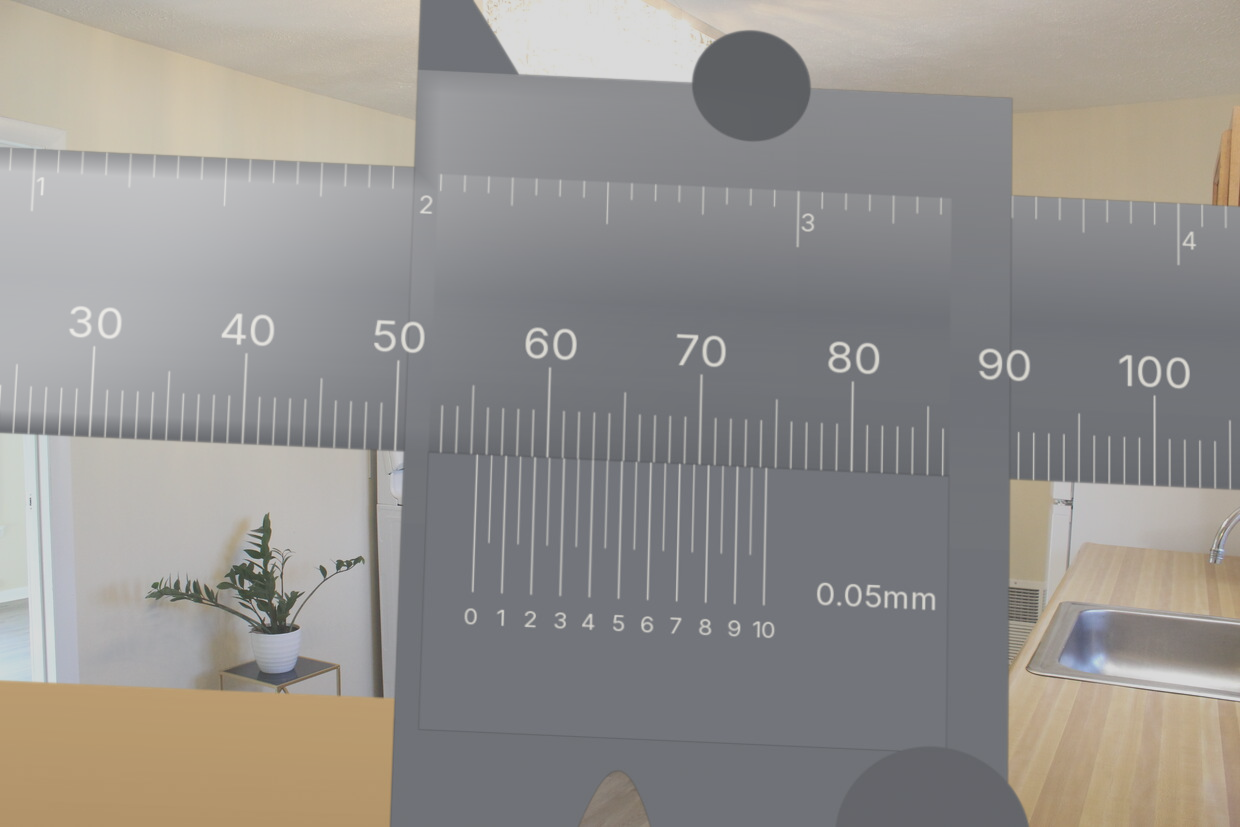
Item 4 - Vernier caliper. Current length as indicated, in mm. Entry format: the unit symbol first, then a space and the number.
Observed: mm 55.4
